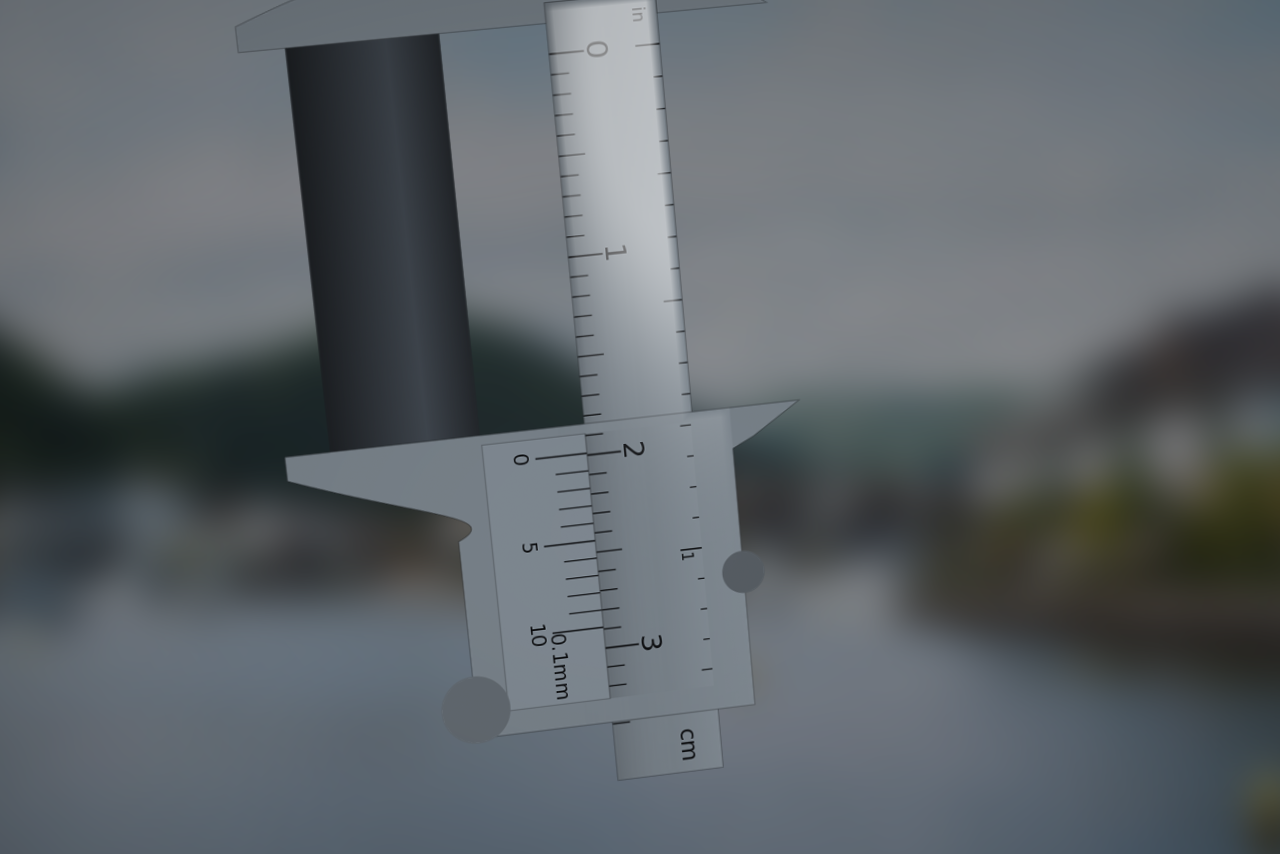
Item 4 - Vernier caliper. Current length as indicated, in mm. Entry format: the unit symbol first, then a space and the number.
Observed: mm 19.9
